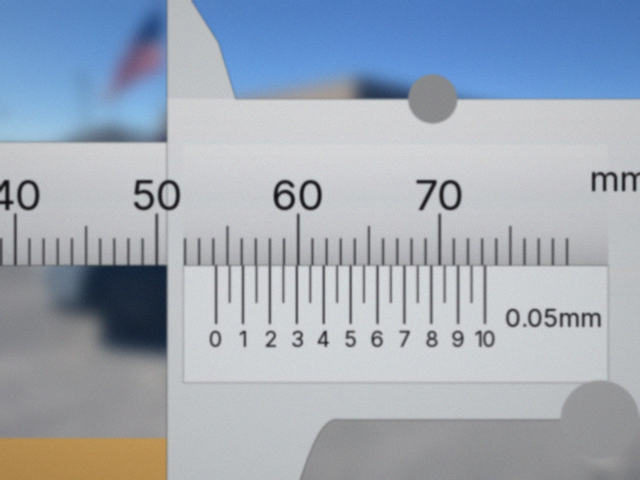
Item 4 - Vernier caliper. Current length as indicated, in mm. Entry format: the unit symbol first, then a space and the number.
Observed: mm 54.2
